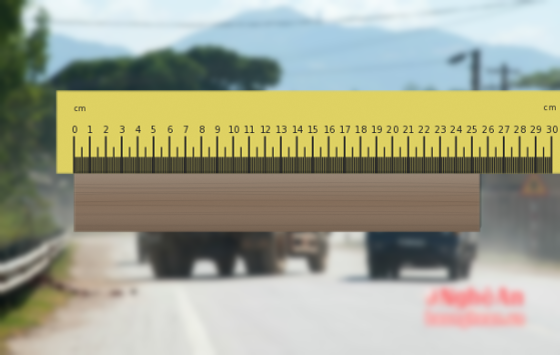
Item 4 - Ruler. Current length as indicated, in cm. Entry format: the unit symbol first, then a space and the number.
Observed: cm 25.5
